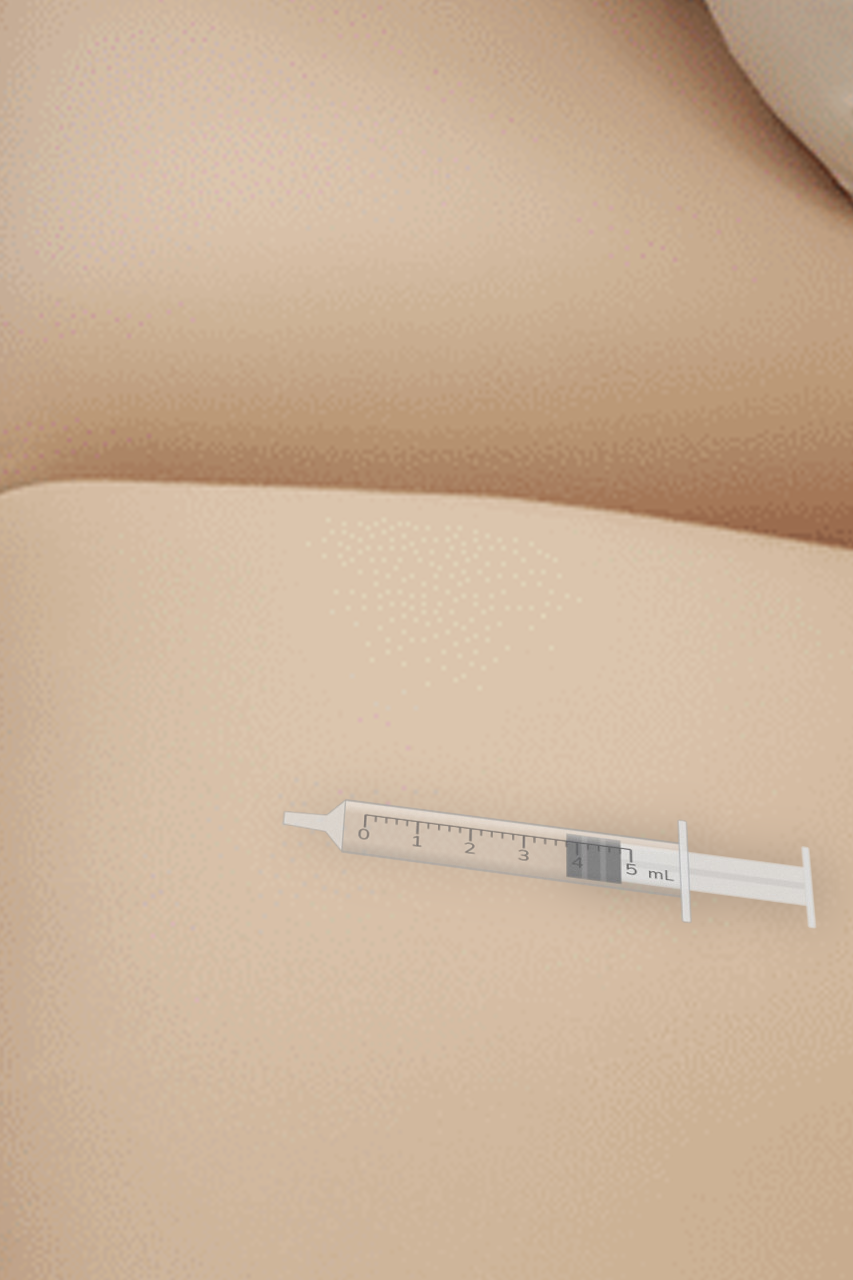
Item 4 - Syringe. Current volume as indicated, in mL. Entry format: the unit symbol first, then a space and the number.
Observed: mL 3.8
